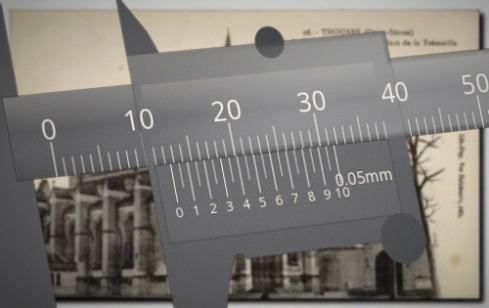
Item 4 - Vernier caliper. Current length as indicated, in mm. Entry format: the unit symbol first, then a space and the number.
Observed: mm 12.6
